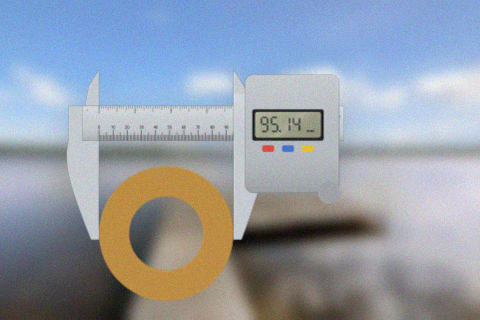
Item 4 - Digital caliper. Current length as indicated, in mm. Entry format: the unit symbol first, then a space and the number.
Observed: mm 95.14
